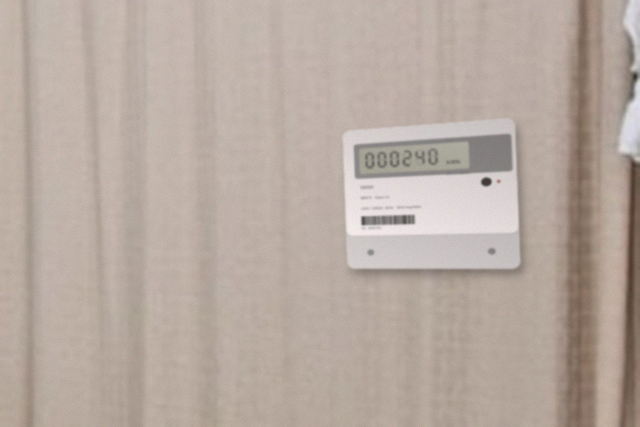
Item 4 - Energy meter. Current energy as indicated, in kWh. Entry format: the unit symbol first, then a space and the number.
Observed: kWh 240
